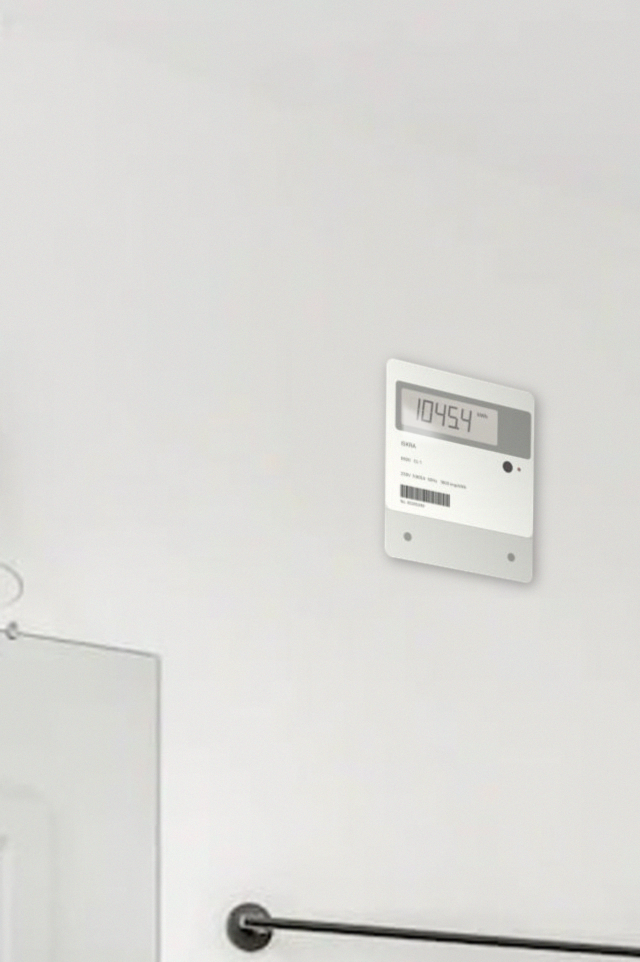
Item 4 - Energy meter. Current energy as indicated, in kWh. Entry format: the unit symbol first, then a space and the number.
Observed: kWh 1045.4
